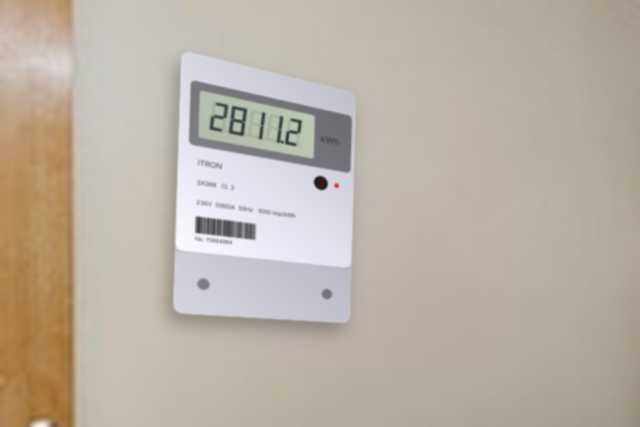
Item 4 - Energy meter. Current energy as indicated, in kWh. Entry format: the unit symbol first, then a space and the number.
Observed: kWh 2811.2
